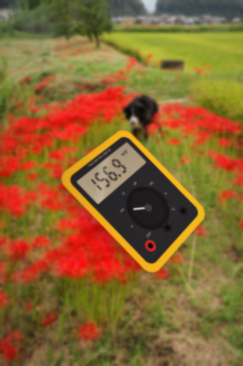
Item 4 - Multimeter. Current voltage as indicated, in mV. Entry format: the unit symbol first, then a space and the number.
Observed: mV 156.9
